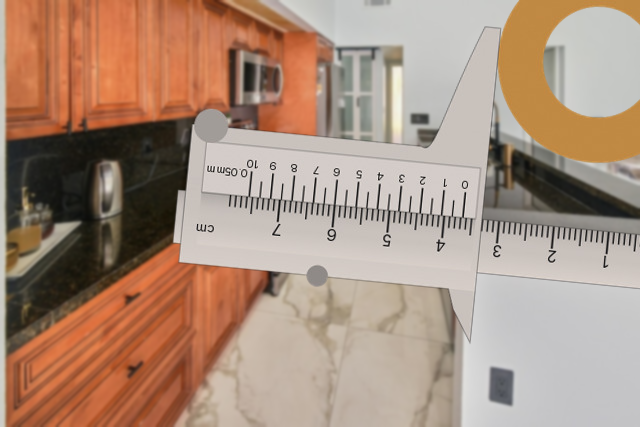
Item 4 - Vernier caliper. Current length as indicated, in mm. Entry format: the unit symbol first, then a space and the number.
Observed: mm 36.6
